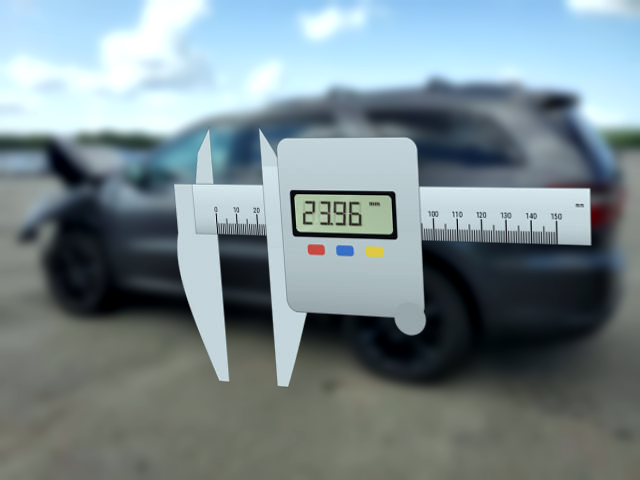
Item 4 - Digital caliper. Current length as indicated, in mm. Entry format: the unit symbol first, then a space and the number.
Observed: mm 23.96
